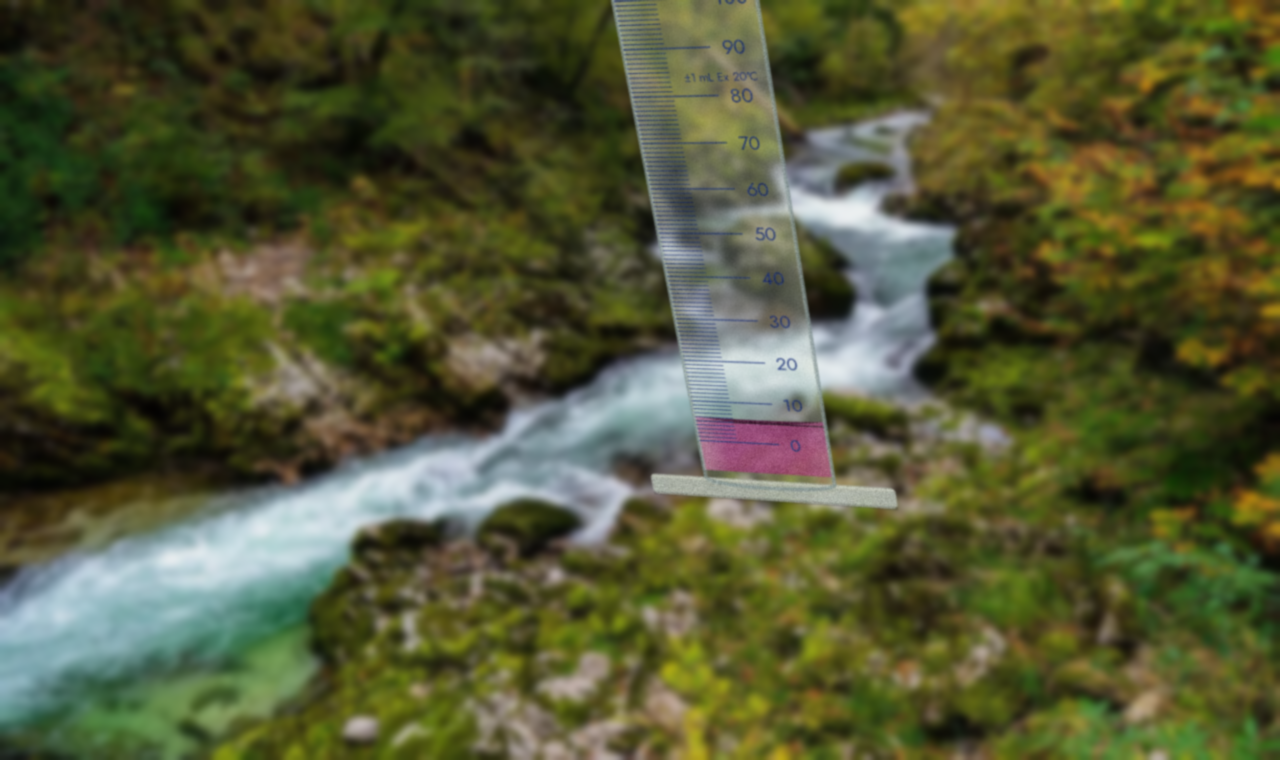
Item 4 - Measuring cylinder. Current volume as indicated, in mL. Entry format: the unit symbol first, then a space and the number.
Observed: mL 5
